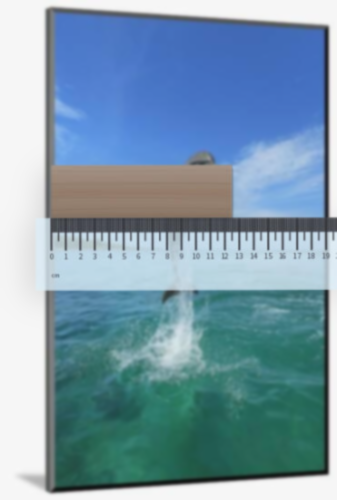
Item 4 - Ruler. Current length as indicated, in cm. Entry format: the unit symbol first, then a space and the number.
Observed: cm 12.5
